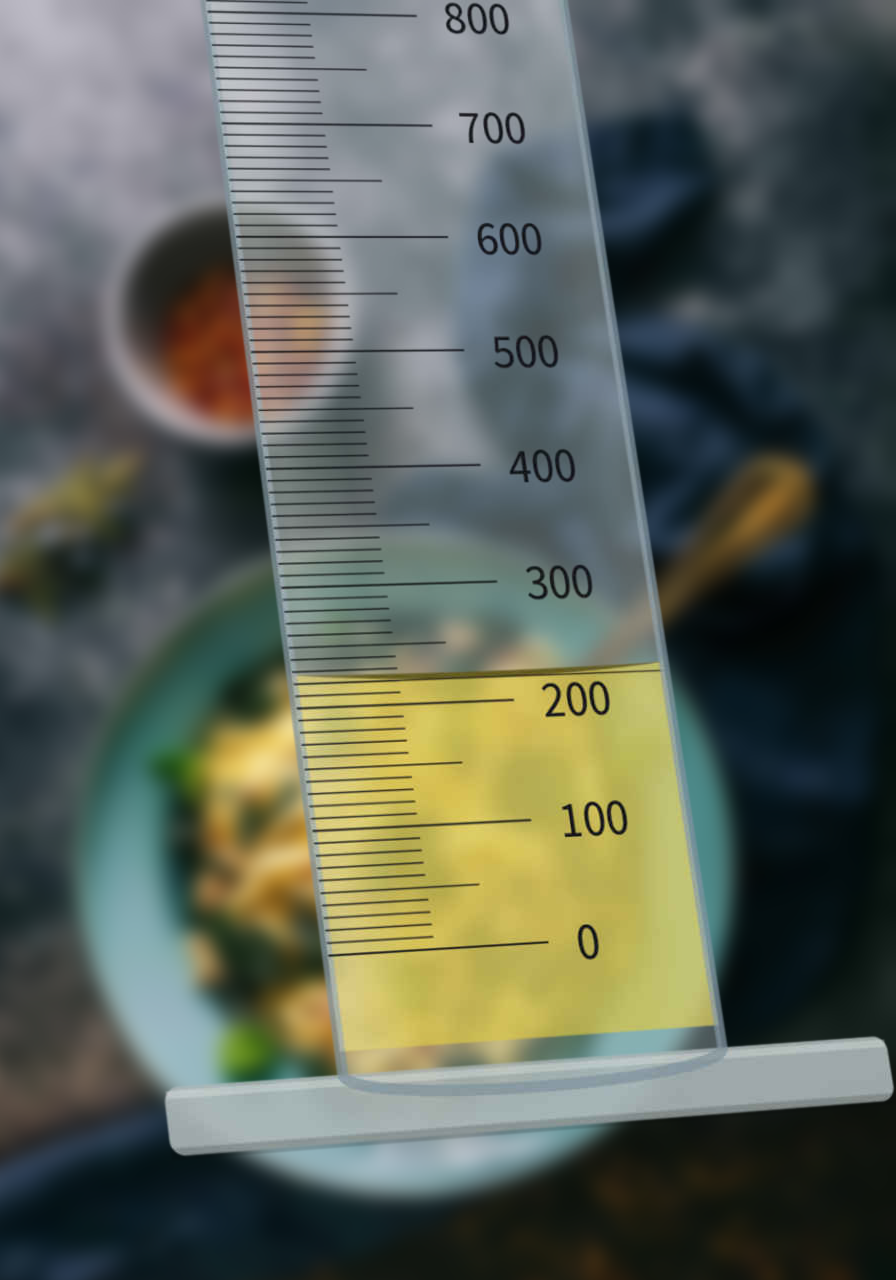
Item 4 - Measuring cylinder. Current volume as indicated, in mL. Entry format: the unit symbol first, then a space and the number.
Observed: mL 220
